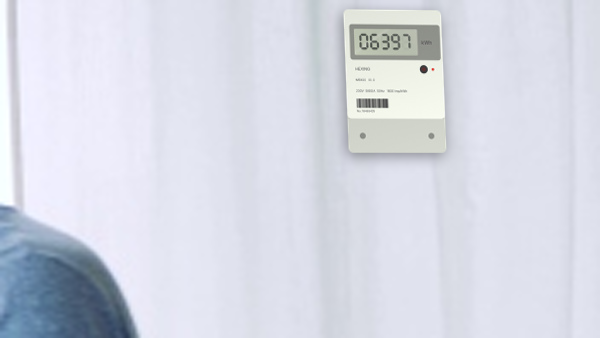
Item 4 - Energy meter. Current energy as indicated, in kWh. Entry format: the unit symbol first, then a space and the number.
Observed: kWh 6397
